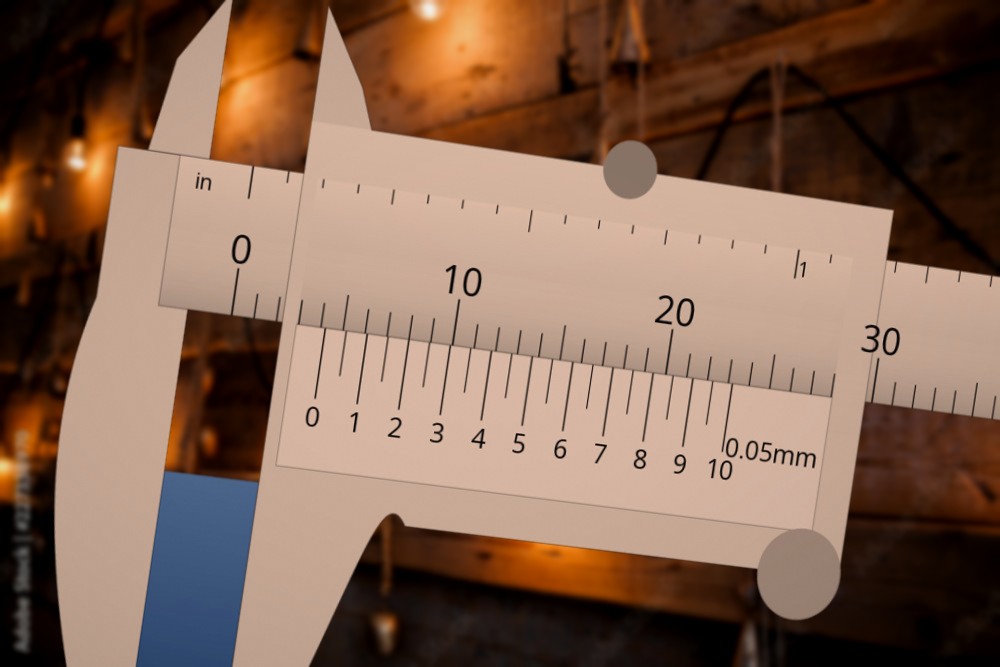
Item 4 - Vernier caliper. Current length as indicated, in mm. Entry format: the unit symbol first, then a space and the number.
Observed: mm 4.2
